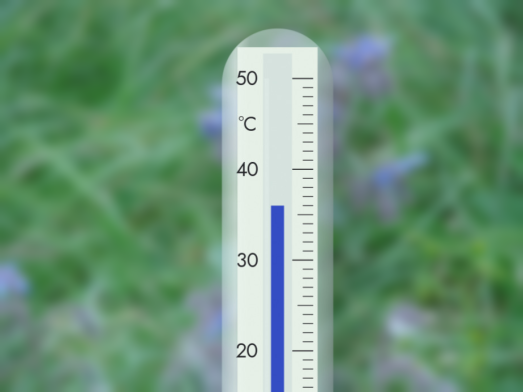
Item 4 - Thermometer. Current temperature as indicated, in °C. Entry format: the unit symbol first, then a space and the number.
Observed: °C 36
